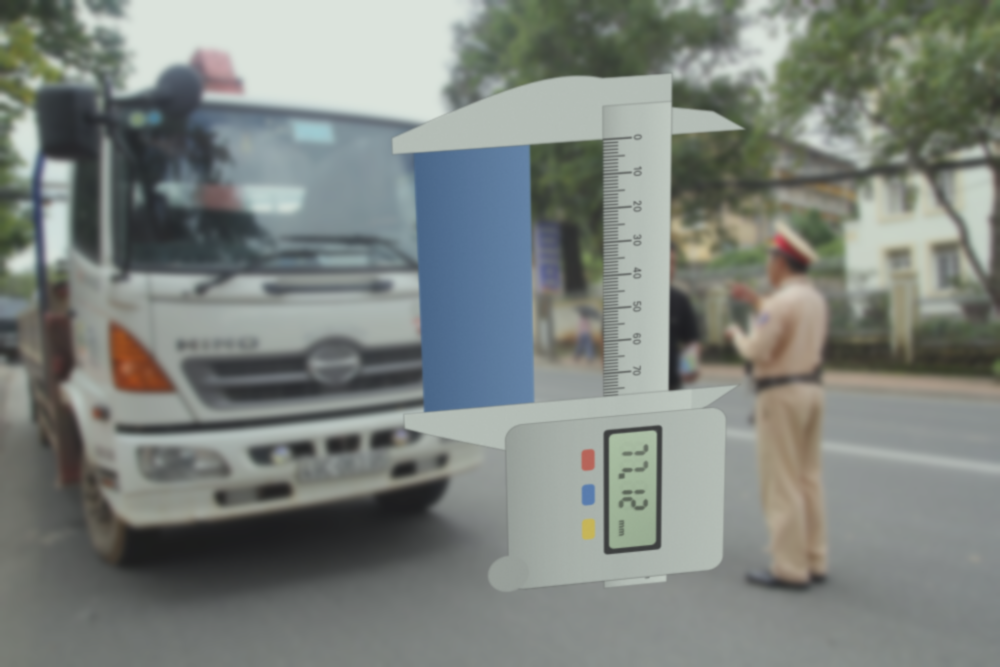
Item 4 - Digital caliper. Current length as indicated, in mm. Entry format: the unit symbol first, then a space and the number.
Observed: mm 77.12
